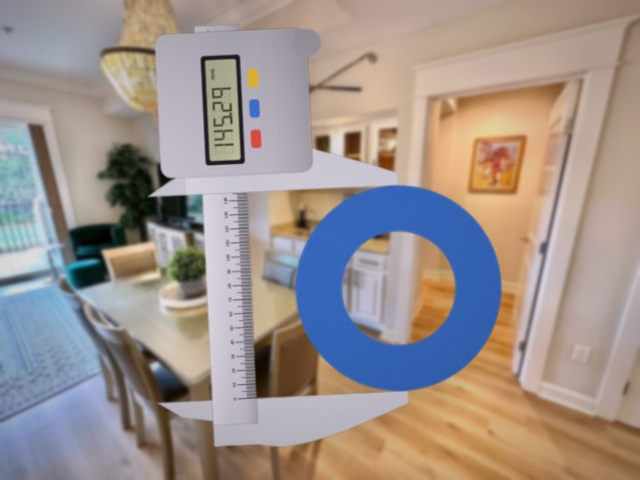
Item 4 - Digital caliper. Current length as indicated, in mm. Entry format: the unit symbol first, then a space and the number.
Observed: mm 145.29
